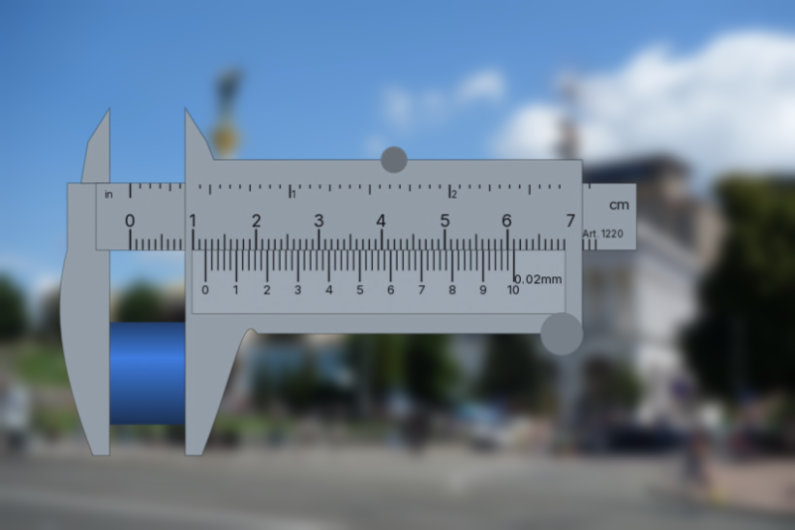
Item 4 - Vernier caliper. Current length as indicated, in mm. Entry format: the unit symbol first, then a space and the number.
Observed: mm 12.0
